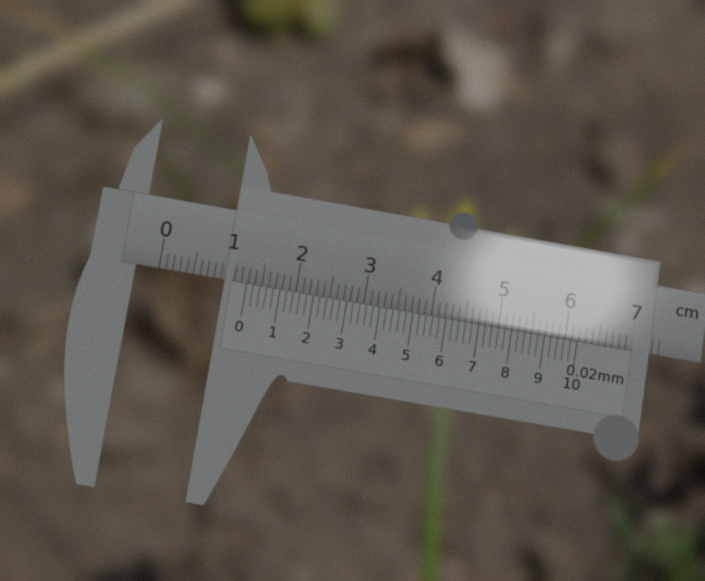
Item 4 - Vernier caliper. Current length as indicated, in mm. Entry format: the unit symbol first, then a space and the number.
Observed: mm 12.8
